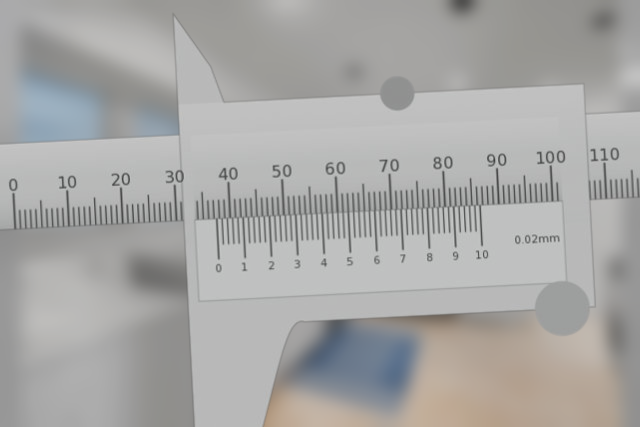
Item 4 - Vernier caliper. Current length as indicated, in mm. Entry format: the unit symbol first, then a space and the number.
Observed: mm 37.5
